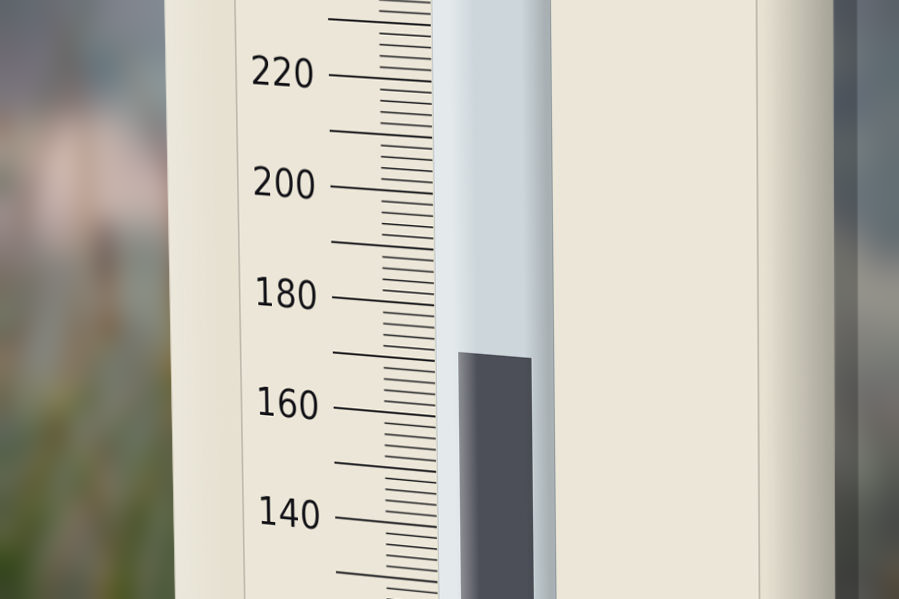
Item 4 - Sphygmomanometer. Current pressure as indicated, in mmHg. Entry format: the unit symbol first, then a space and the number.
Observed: mmHg 172
